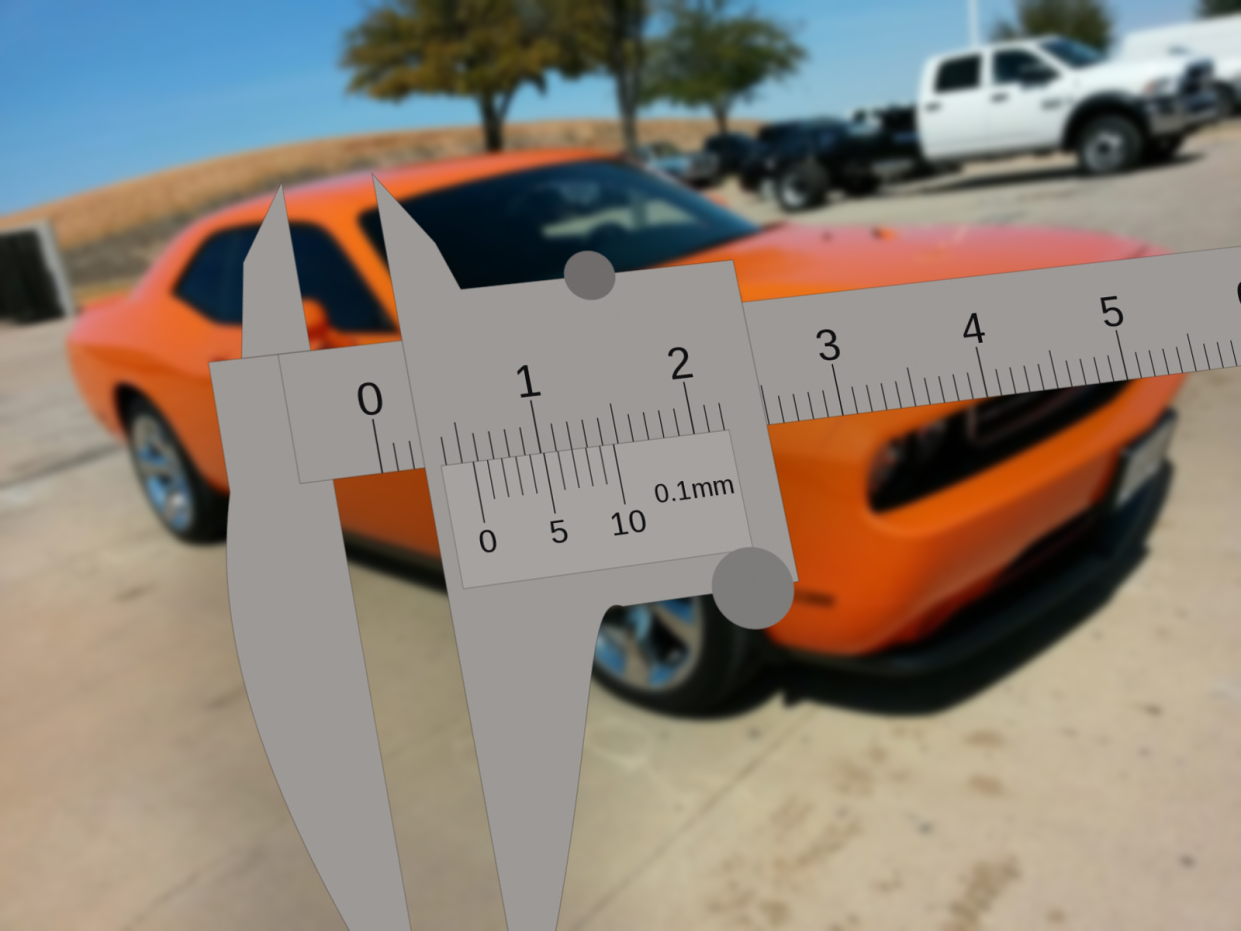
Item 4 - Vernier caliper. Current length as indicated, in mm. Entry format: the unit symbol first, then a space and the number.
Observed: mm 5.7
